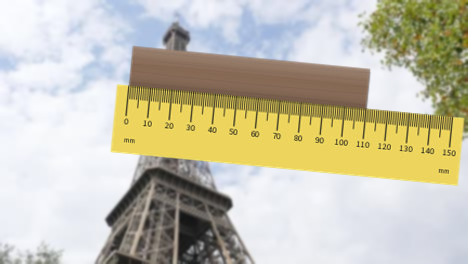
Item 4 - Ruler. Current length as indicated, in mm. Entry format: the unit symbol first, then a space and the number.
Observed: mm 110
